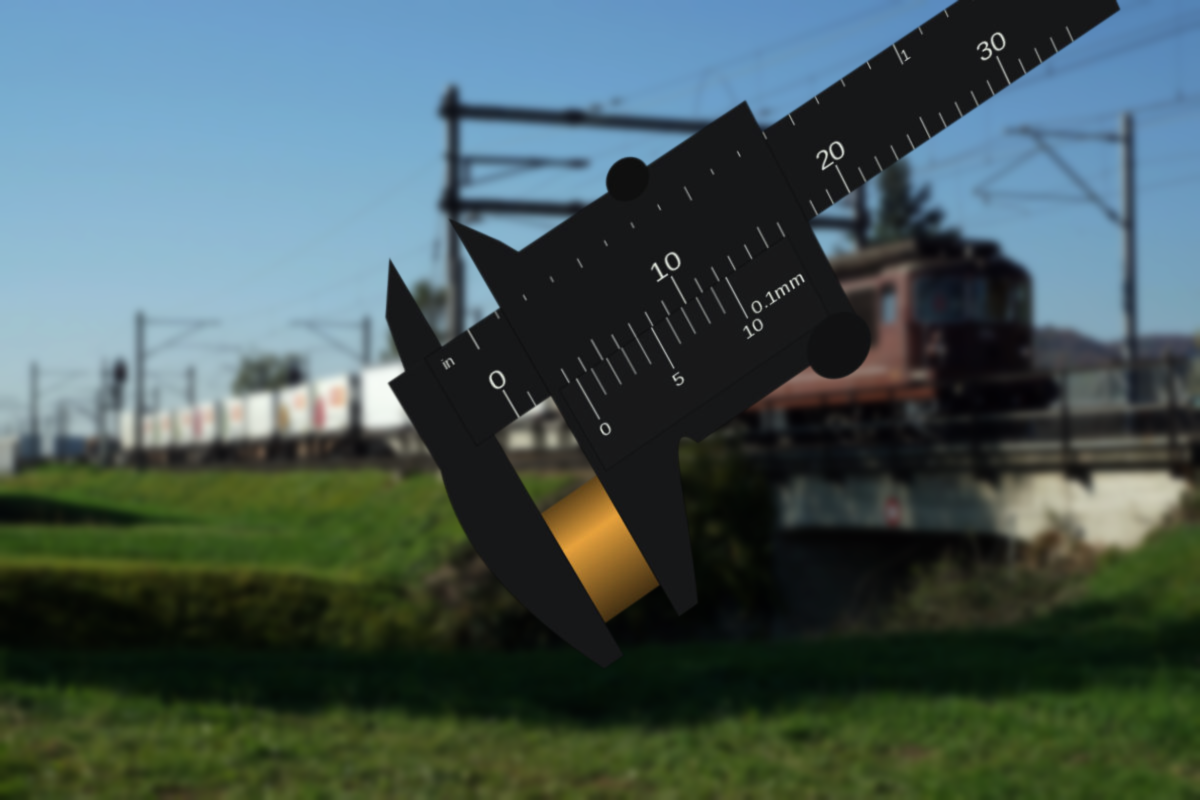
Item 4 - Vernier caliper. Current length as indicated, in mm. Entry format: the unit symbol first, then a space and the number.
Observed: mm 3.4
